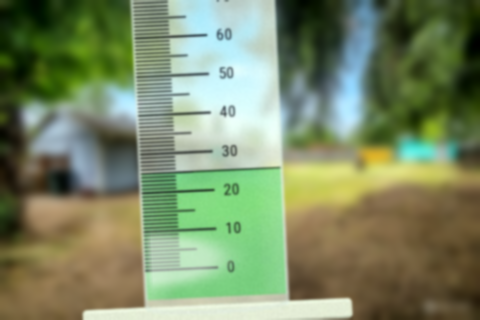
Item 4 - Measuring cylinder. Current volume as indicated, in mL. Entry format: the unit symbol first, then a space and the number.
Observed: mL 25
